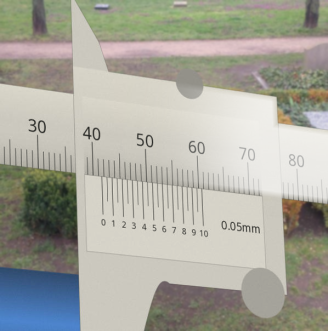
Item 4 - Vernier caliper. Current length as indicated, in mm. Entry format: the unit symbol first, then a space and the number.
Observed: mm 41.6
